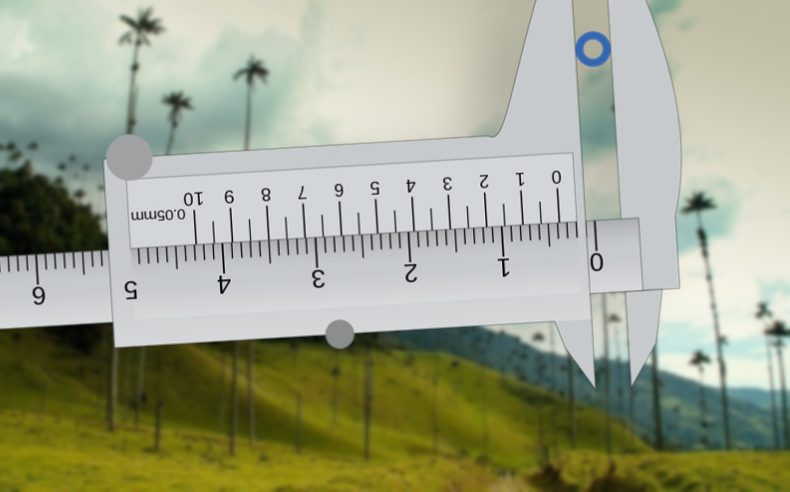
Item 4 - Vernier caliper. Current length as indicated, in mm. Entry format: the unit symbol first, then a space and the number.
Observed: mm 3.8
